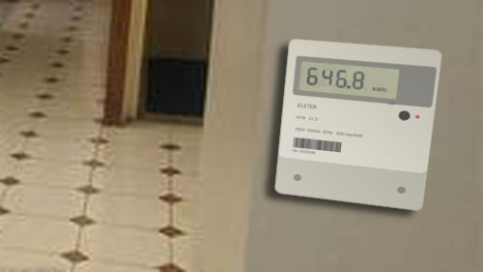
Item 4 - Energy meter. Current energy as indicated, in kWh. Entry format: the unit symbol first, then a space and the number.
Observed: kWh 646.8
